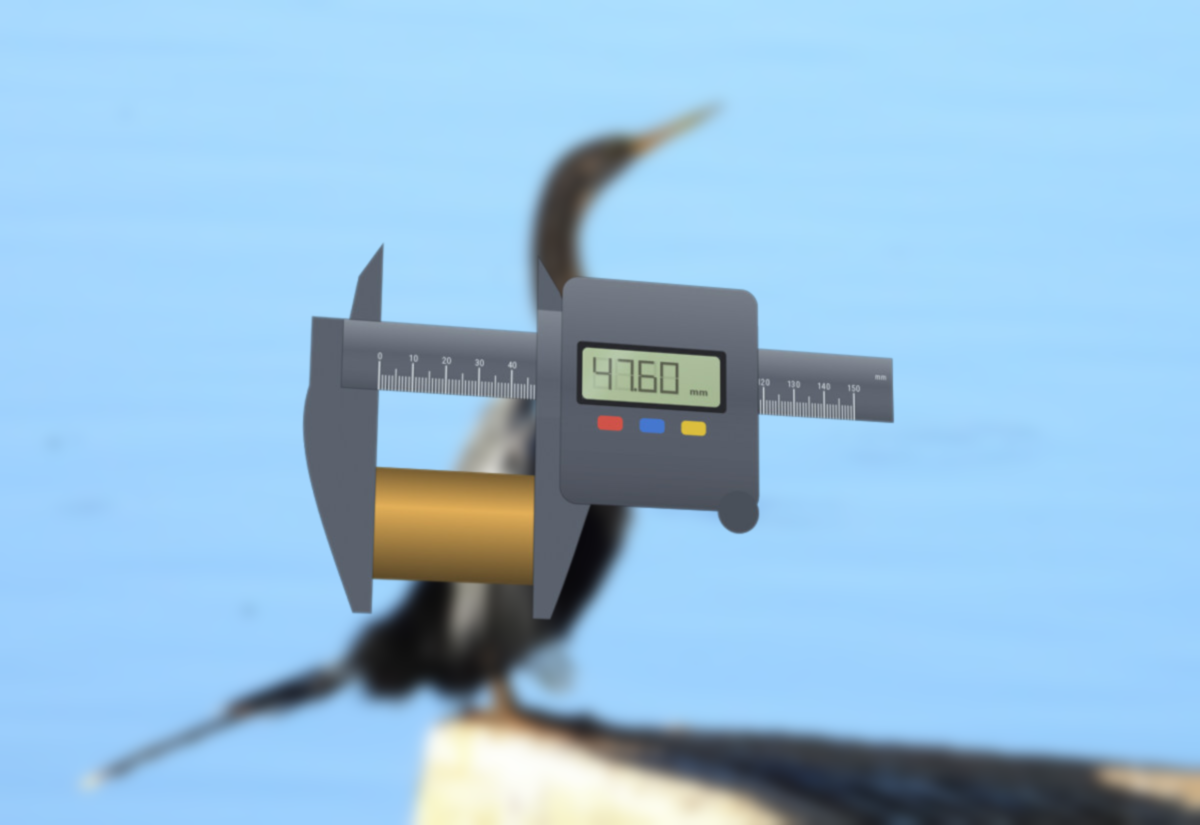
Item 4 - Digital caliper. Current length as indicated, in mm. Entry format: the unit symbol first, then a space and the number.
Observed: mm 47.60
